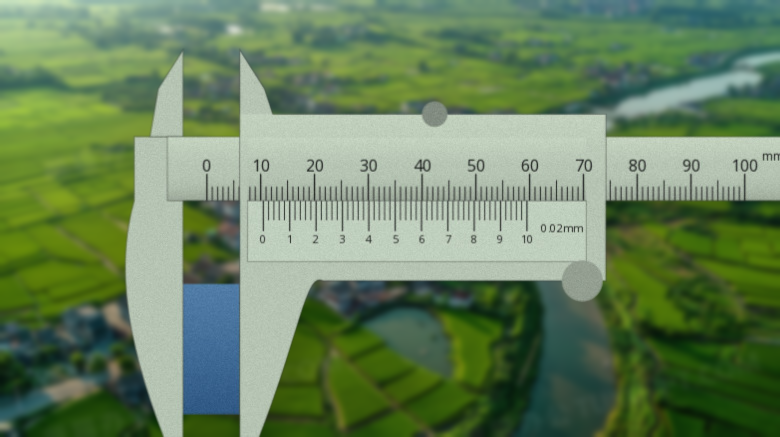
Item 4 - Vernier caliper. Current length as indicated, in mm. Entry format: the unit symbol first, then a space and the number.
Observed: mm 10.5
